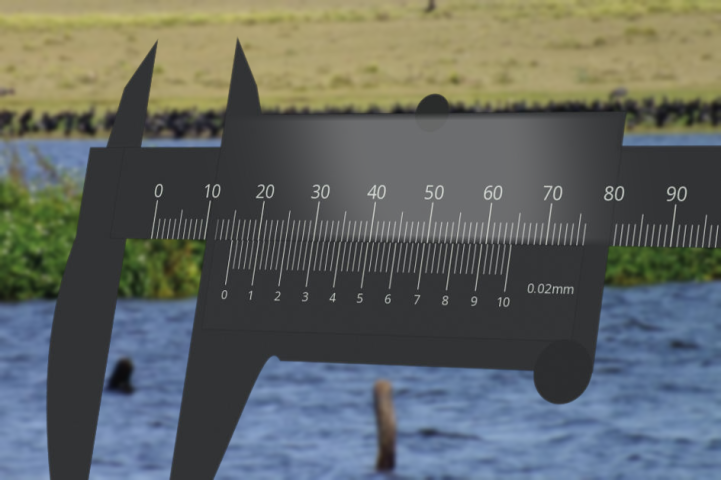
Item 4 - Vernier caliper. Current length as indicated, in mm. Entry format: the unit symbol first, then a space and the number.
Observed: mm 15.2
